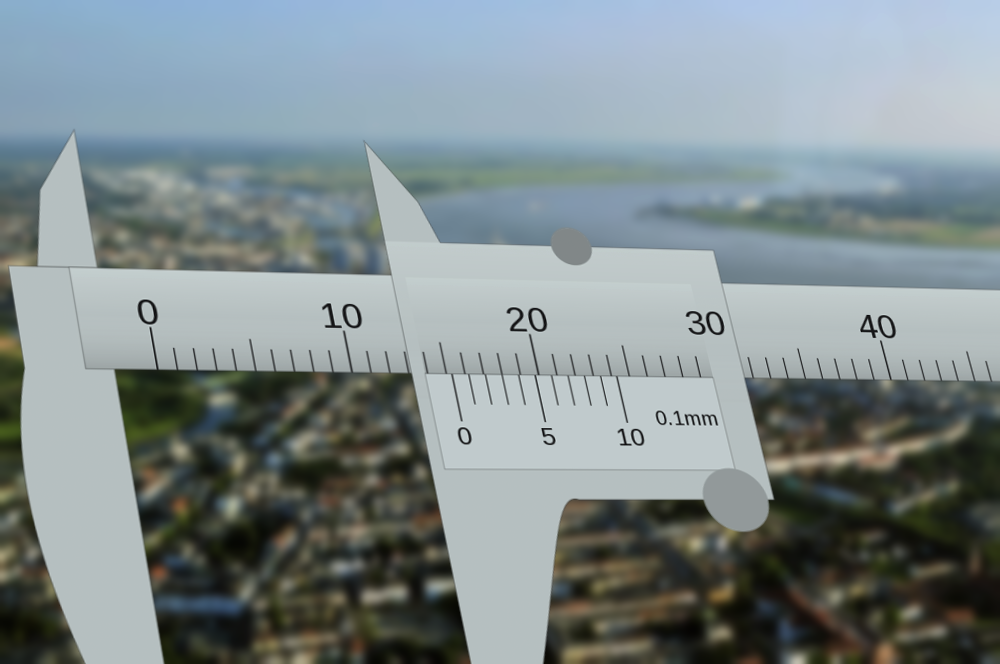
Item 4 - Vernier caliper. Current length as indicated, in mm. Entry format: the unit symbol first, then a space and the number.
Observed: mm 15.3
